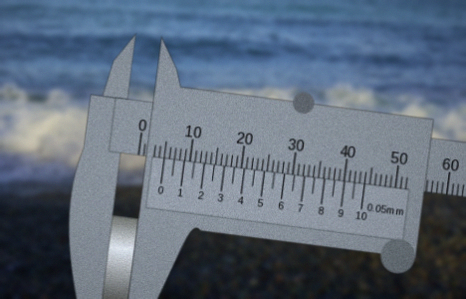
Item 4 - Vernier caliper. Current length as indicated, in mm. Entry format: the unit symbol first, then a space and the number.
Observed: mm 5.0
